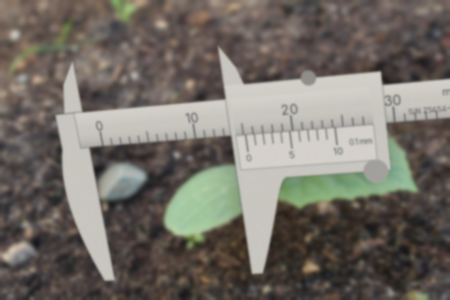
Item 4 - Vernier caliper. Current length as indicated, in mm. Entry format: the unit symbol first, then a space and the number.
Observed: mm 15.2
